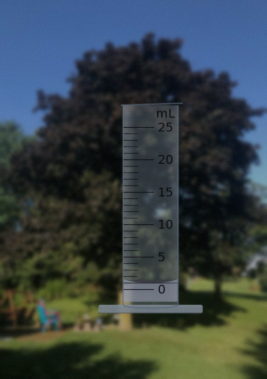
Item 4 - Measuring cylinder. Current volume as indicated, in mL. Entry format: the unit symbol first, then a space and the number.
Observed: mL 1
